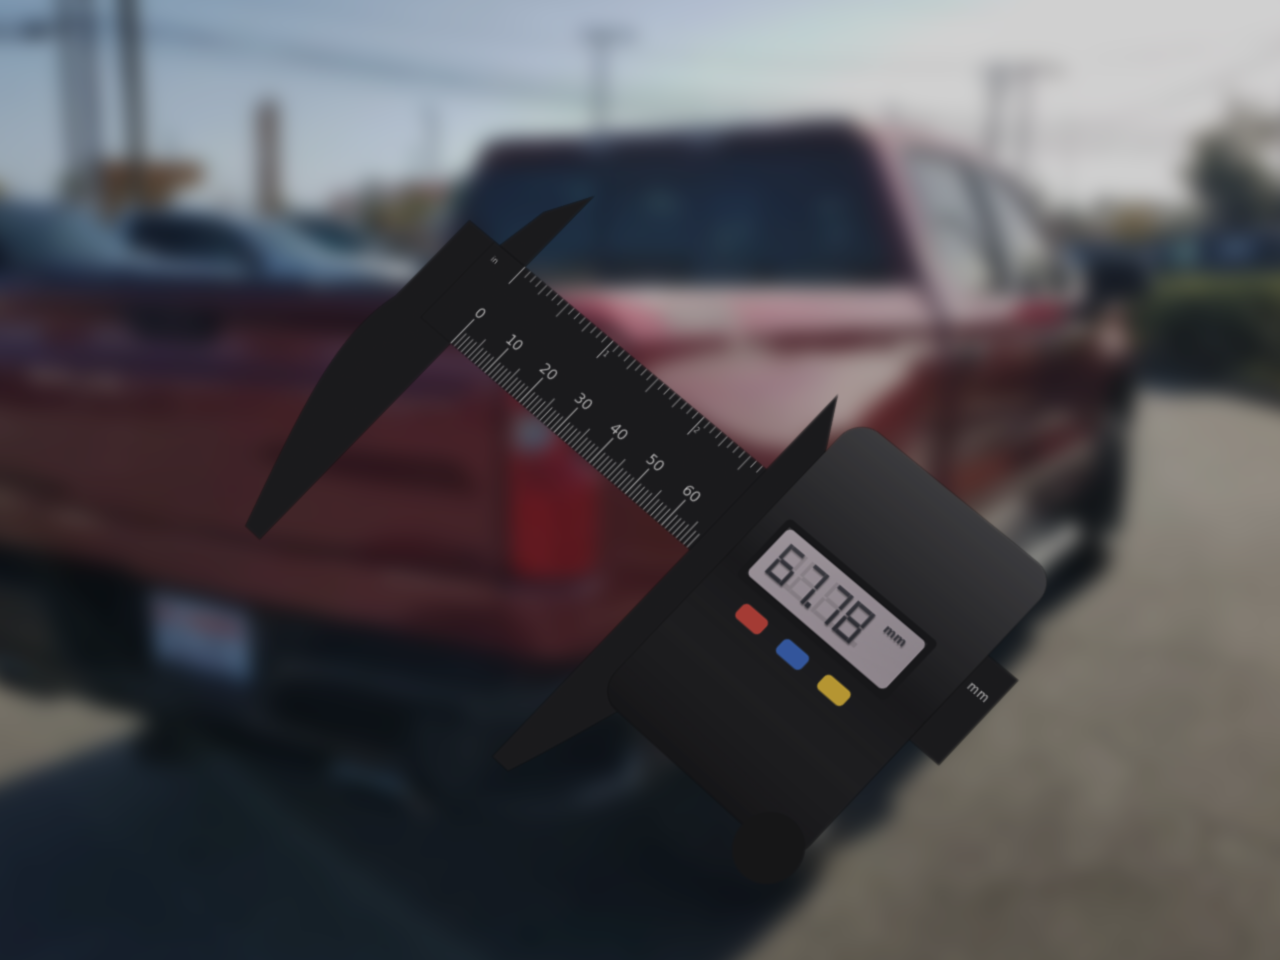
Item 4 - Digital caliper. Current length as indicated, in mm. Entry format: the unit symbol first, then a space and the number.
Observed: mm 67.78
